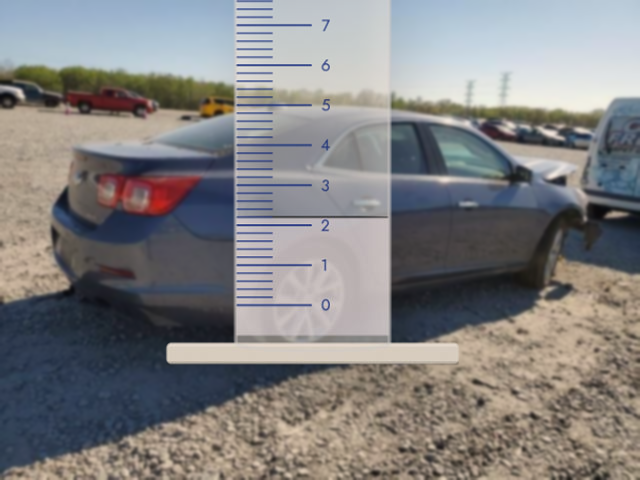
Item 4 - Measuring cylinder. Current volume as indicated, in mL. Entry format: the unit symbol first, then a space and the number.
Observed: mL 2.2
